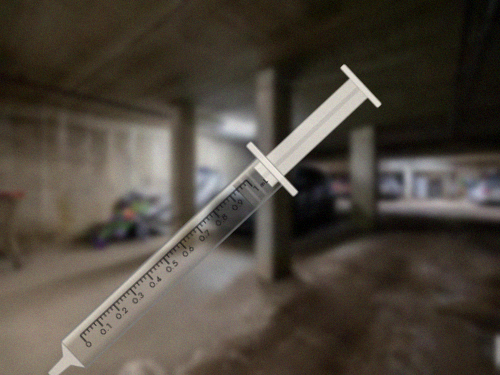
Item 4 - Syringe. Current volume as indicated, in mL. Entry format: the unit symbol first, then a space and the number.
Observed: mL 0.94
